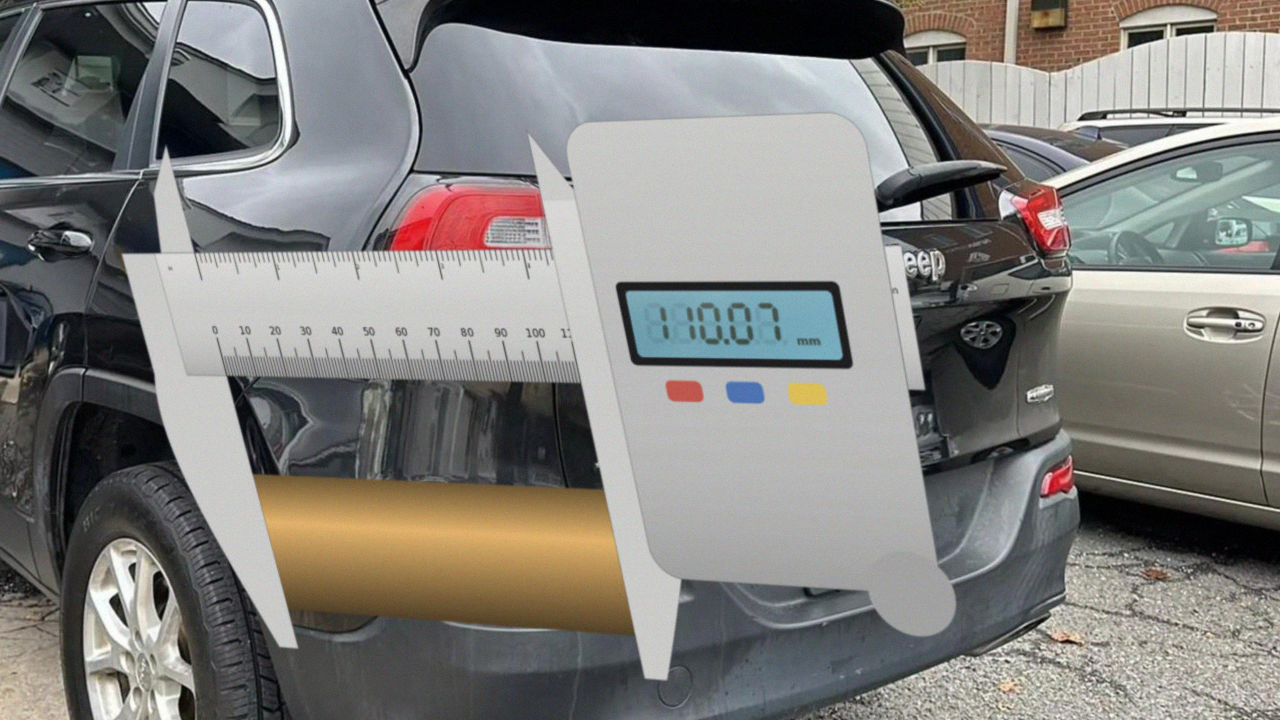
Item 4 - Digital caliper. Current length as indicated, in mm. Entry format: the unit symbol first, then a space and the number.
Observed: mm 110.07
